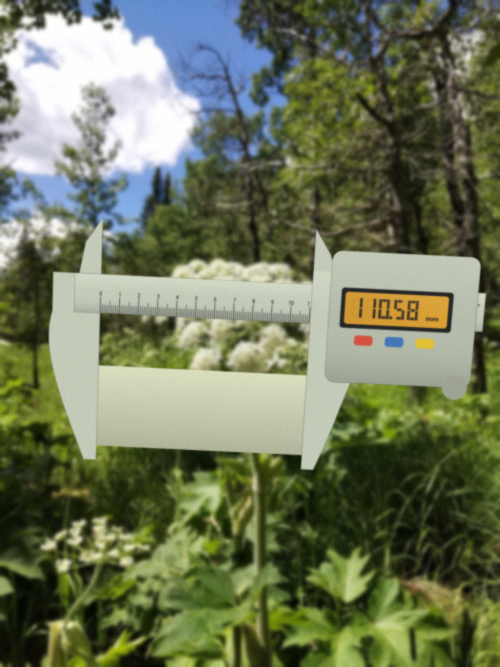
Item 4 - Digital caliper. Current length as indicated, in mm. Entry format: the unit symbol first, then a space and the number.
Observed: mm 110.58
